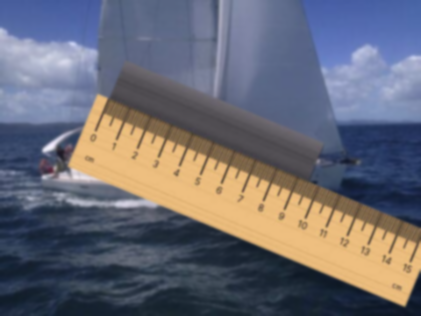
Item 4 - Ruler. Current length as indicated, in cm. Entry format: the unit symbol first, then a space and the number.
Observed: cm 9.5
